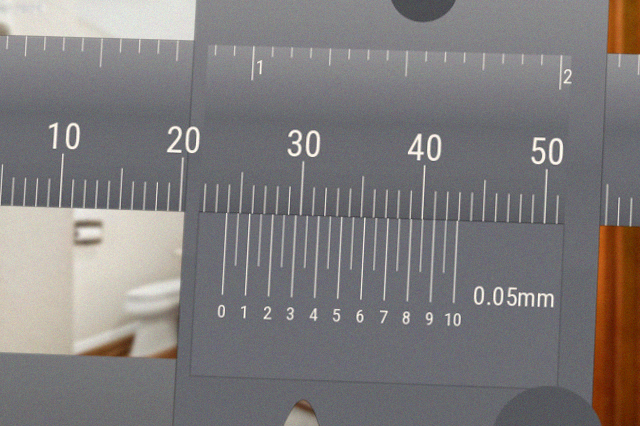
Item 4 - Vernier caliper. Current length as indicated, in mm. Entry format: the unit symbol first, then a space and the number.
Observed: mm 23.9
